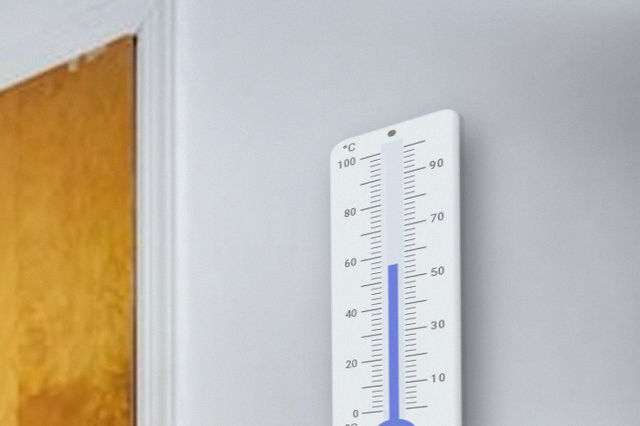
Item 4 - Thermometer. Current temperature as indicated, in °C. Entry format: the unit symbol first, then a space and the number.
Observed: °C 56
